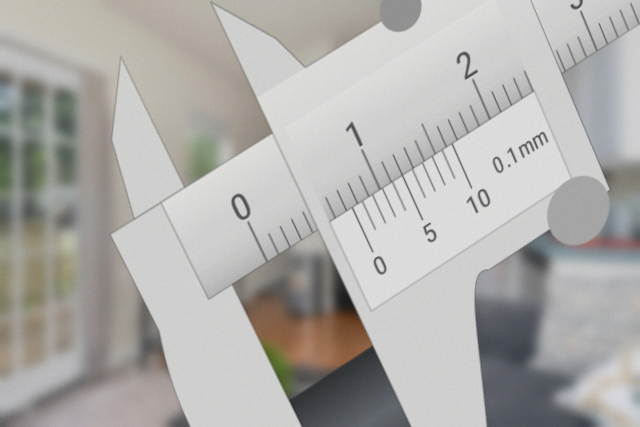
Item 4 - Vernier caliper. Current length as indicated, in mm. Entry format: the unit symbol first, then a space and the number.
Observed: mm 7.5
